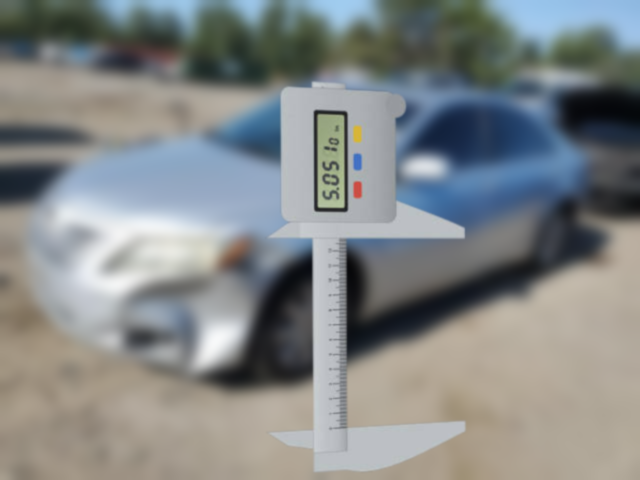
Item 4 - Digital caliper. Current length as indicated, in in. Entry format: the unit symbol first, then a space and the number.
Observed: in 5.0510
